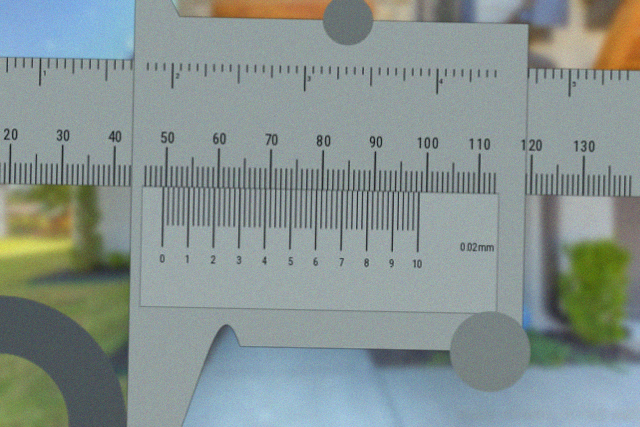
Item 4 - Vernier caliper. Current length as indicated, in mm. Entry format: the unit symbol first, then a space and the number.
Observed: mm 49.5
